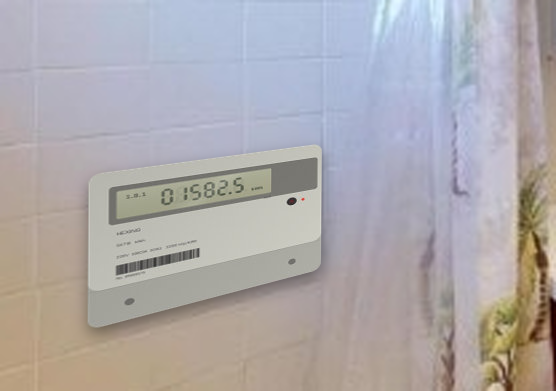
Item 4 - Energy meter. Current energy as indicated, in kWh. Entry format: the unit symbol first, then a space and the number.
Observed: kWh 1582.5
